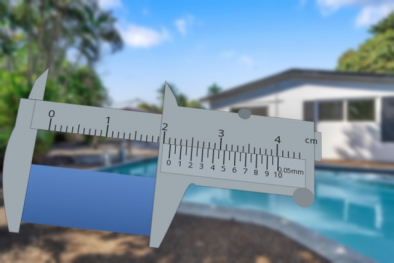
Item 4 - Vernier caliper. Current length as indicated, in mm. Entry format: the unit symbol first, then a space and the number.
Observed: mm 21.2
